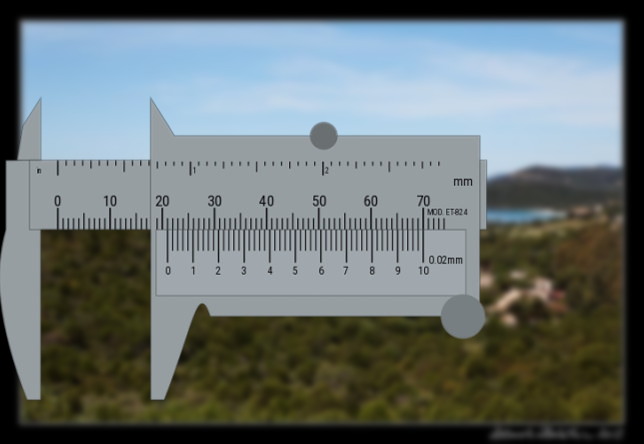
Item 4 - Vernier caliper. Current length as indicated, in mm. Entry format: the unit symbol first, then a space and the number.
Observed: mm 21.0
